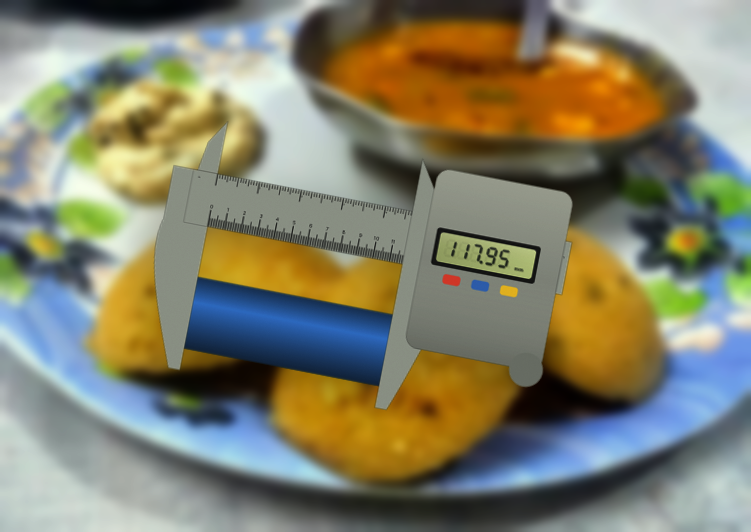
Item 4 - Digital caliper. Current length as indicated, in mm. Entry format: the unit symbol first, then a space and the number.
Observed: mm 117.95
